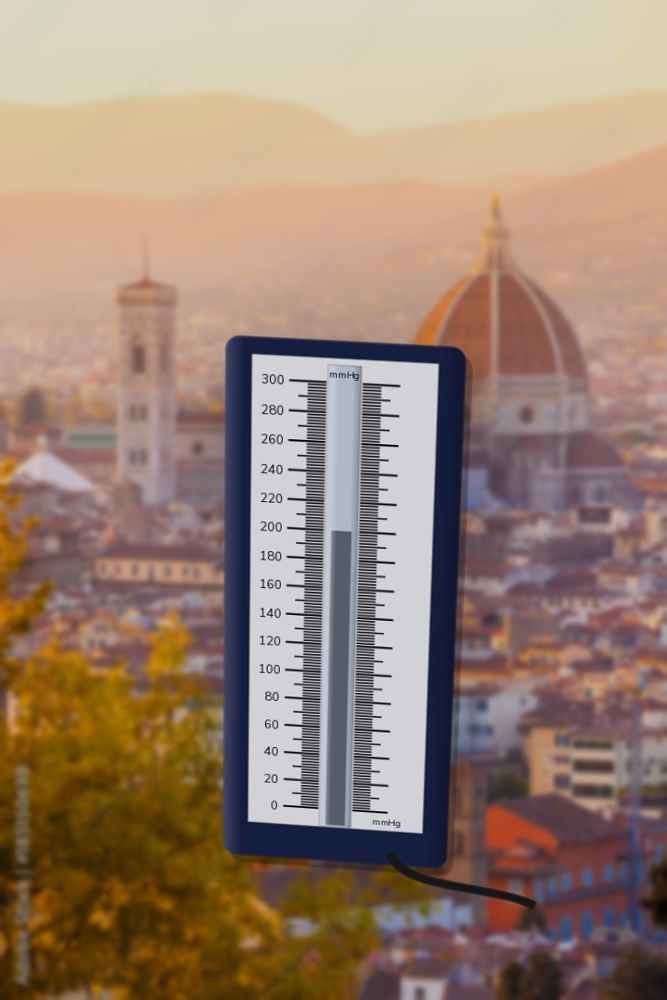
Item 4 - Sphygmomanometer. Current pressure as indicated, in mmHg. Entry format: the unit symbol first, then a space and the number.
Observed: mmHg 200
